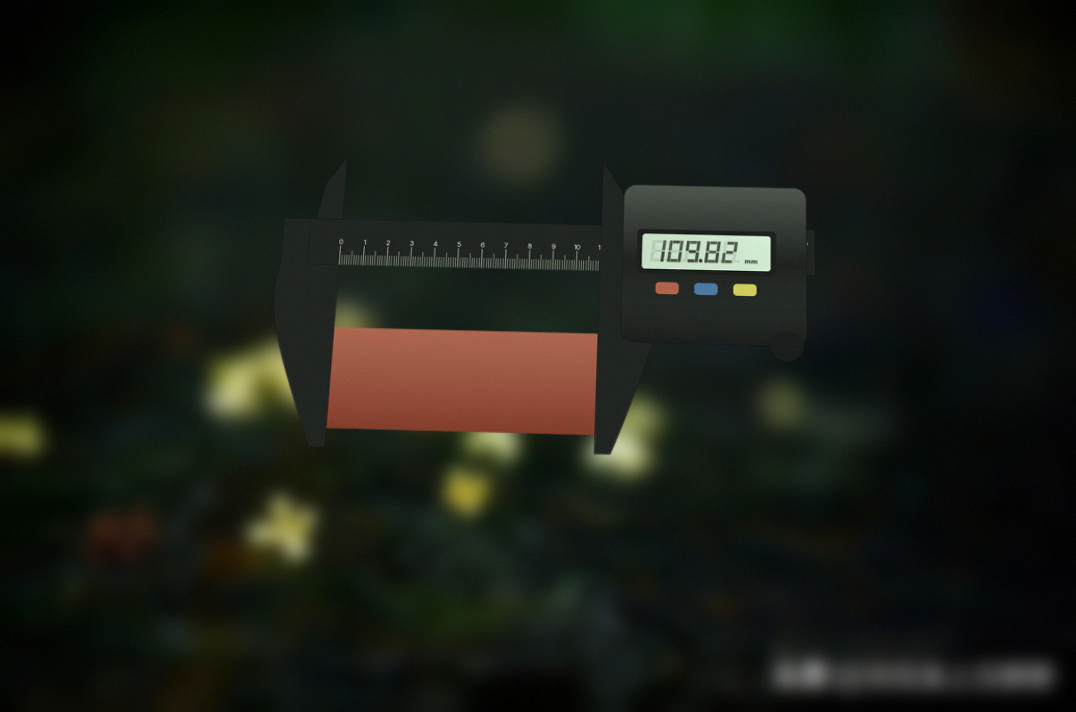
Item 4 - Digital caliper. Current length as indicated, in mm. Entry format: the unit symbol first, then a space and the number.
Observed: mm 109.82
